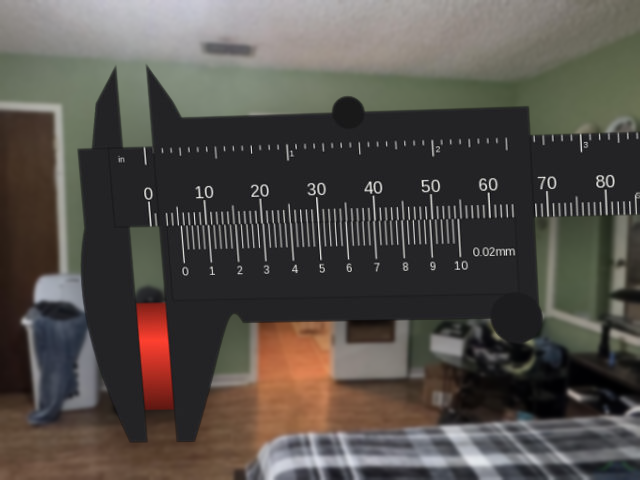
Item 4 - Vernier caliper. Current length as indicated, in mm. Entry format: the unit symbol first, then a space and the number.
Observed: mm 5.5
